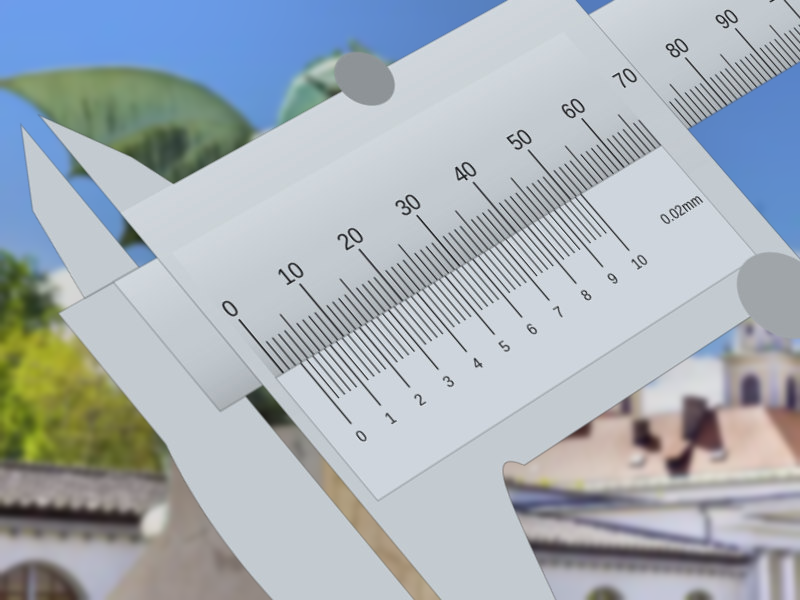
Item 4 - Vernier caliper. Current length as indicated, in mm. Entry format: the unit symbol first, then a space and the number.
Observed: mm 2.8
